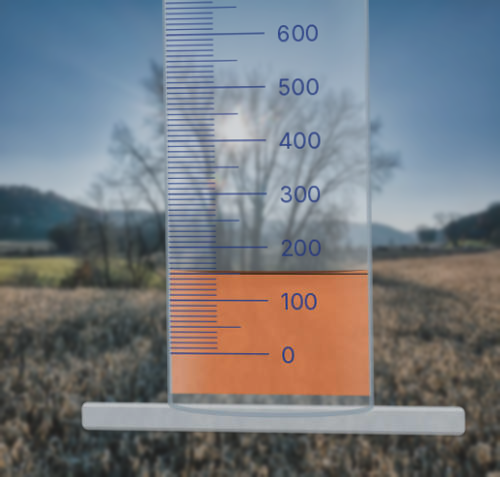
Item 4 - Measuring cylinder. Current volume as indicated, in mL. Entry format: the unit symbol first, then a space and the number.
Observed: mL 150
